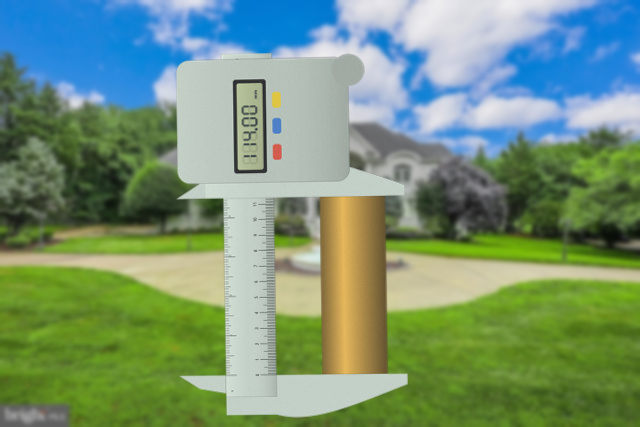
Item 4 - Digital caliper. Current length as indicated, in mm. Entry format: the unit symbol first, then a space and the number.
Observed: mm 114.00
